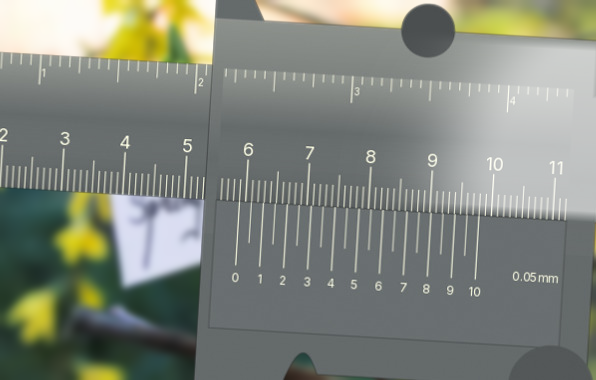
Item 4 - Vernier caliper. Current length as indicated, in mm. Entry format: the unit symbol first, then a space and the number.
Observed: mm 59.0
